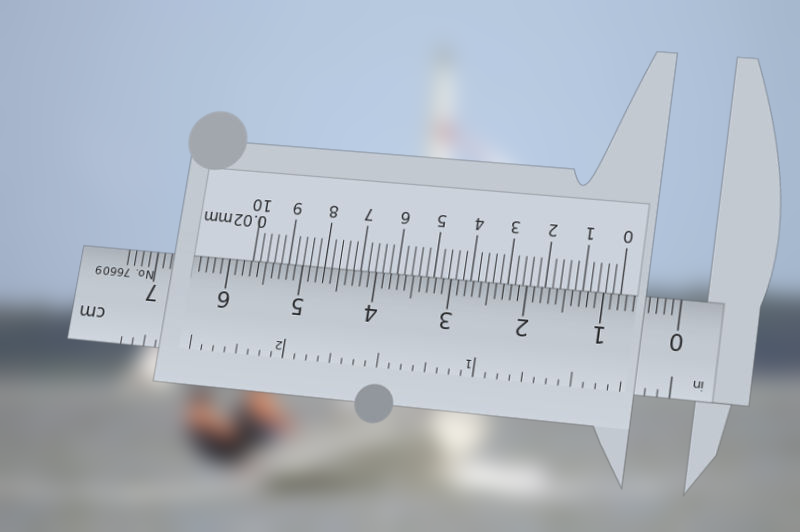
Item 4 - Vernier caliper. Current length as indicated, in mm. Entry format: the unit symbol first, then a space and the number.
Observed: mm 7.8
